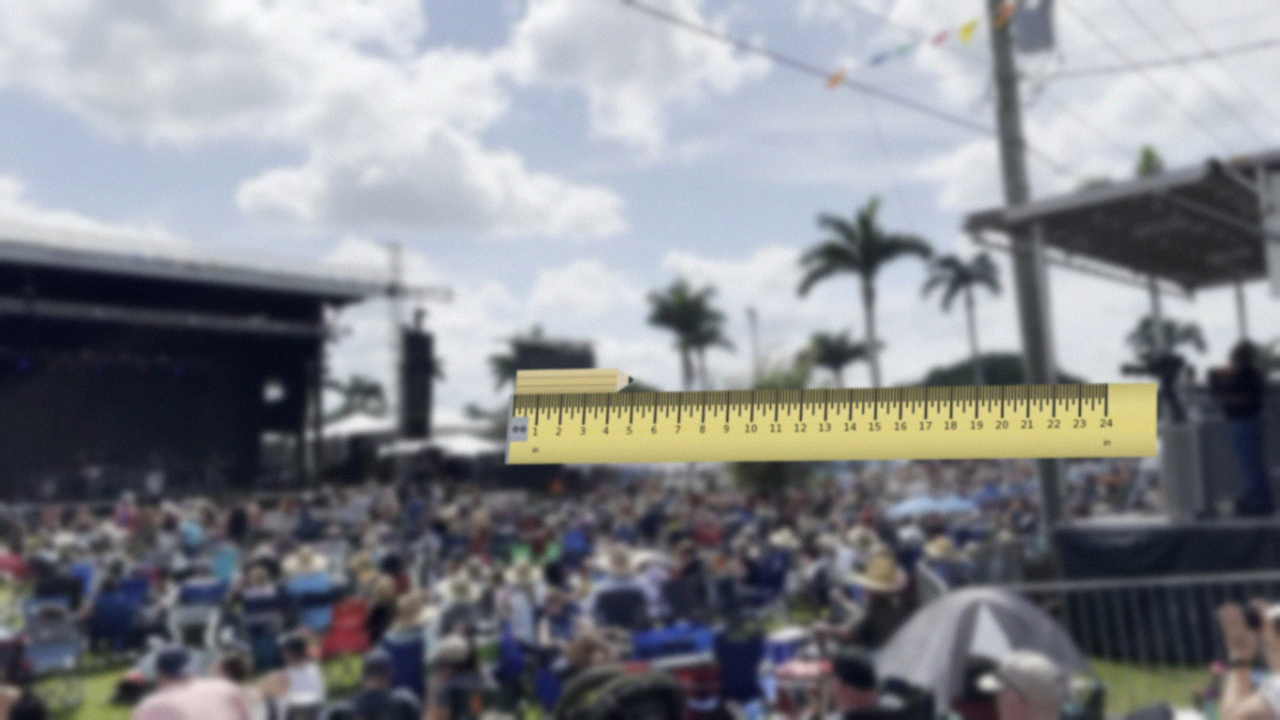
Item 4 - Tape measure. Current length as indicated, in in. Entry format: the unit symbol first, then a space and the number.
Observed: in 5
